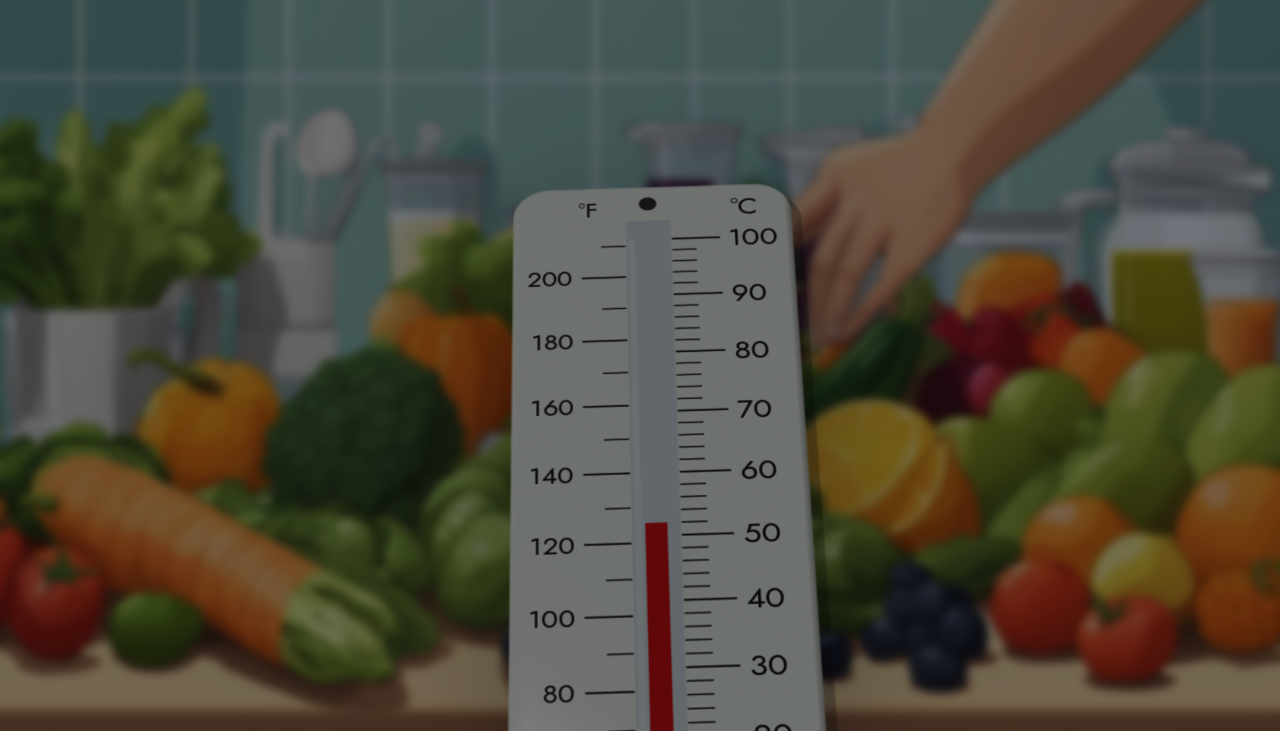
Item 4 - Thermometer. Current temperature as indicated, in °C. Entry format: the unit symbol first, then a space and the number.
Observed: °C 52
